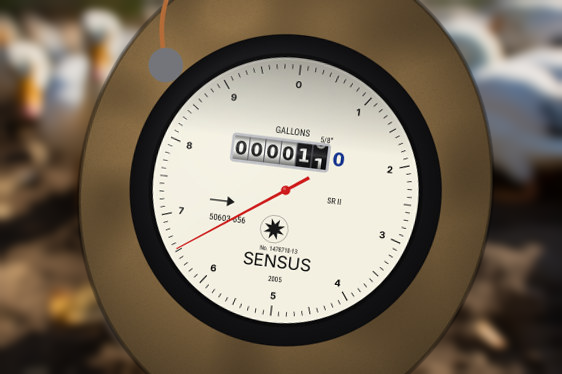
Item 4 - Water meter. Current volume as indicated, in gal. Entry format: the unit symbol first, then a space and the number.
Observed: gal 106.5
